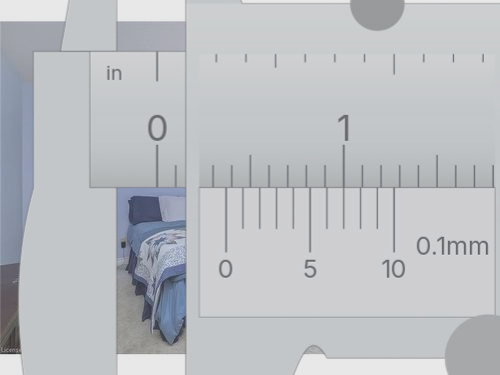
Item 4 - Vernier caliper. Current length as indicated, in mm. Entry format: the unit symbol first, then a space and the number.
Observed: mm 3.7
